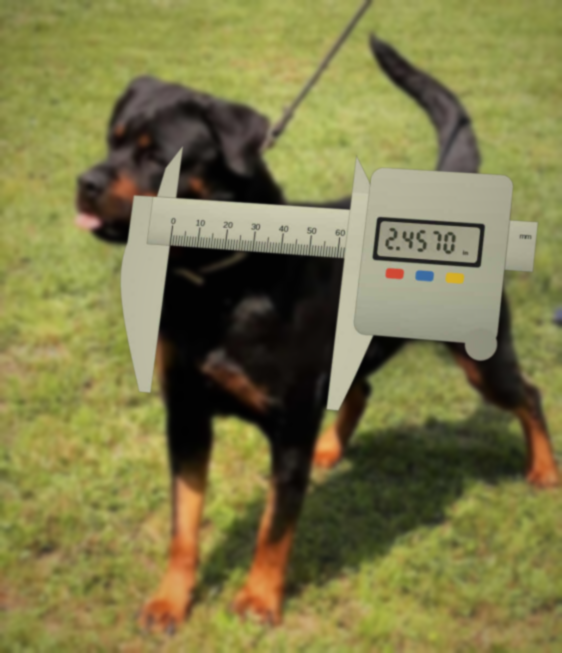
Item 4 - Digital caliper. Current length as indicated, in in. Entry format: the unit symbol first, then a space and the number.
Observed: in 2.4570
